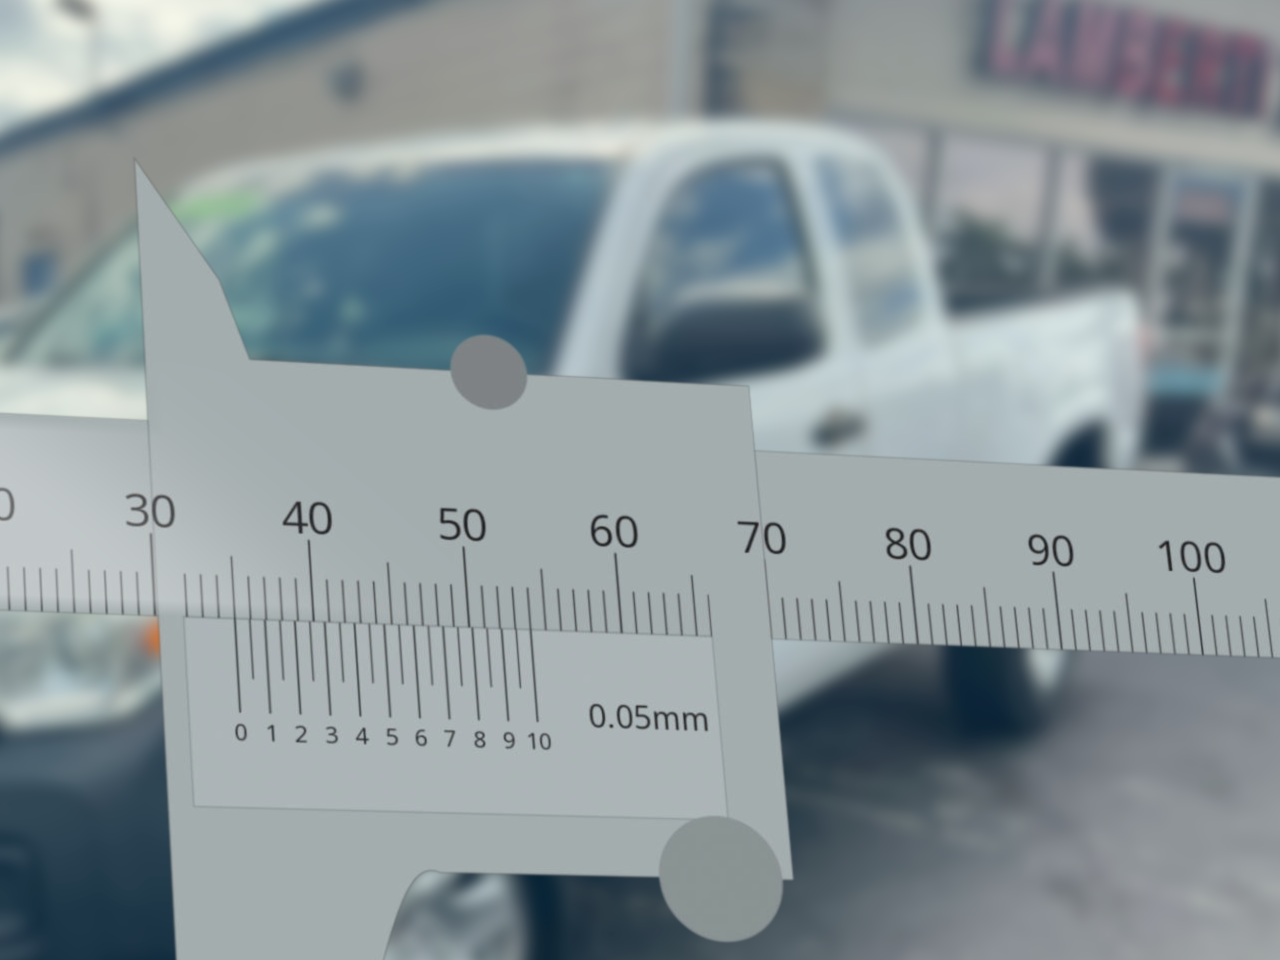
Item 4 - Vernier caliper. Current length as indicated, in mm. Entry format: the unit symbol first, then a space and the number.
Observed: mm 35.0
